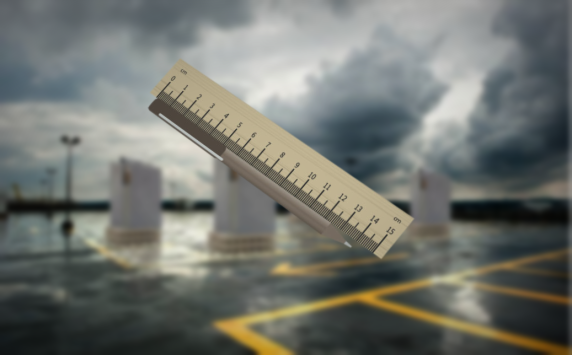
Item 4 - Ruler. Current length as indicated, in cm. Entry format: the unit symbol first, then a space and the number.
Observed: cm 14
